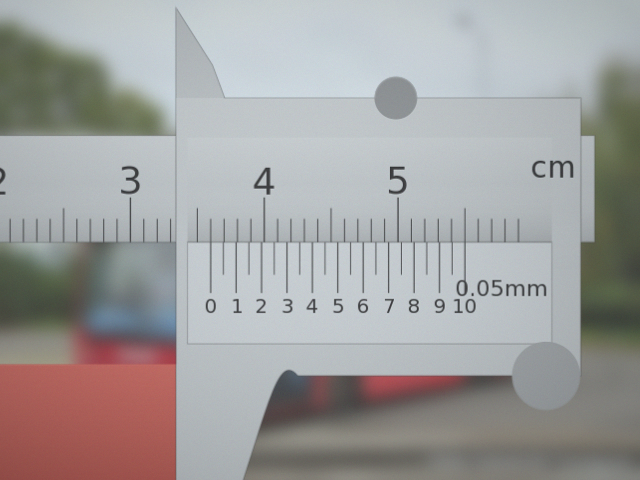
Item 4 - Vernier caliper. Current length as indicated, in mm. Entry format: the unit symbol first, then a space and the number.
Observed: mm 36.0
